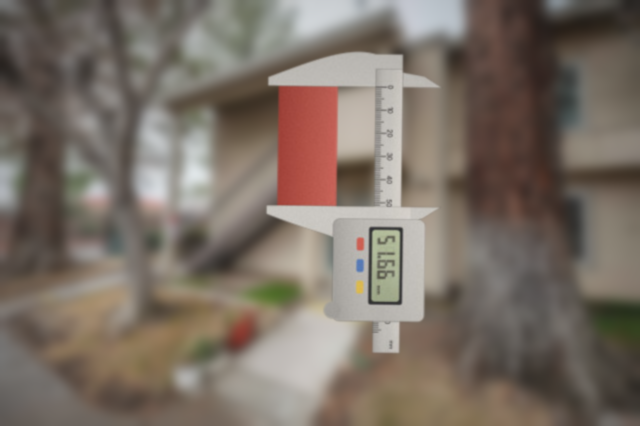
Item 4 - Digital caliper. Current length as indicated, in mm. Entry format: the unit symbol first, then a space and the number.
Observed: mm 51.66
